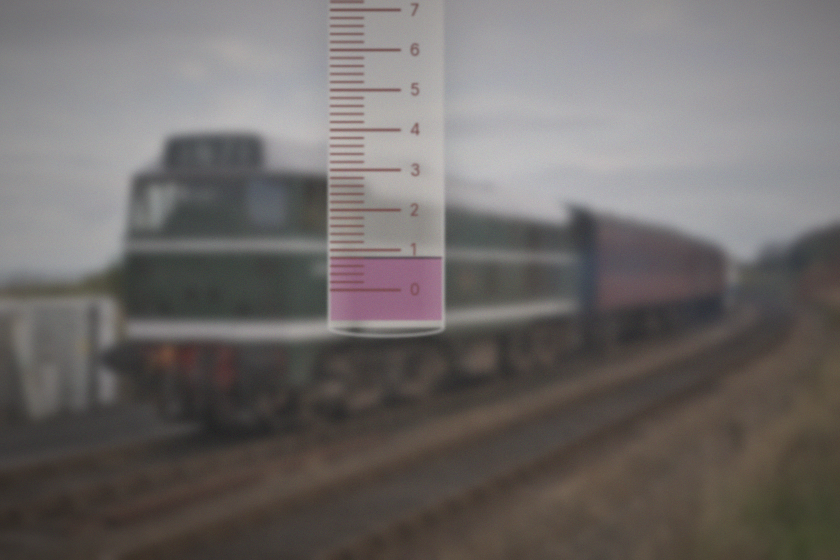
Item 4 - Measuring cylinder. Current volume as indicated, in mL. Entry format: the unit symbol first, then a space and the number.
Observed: mL 0.8
